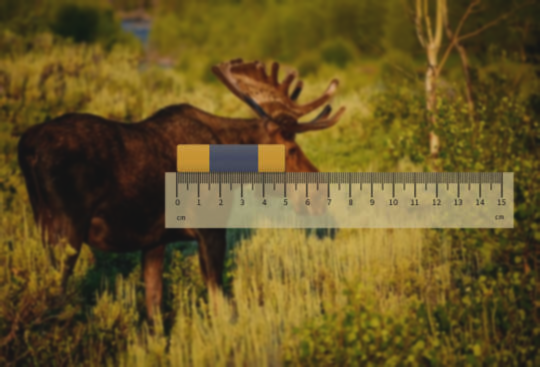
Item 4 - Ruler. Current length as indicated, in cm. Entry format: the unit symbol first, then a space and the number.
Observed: cm 5
